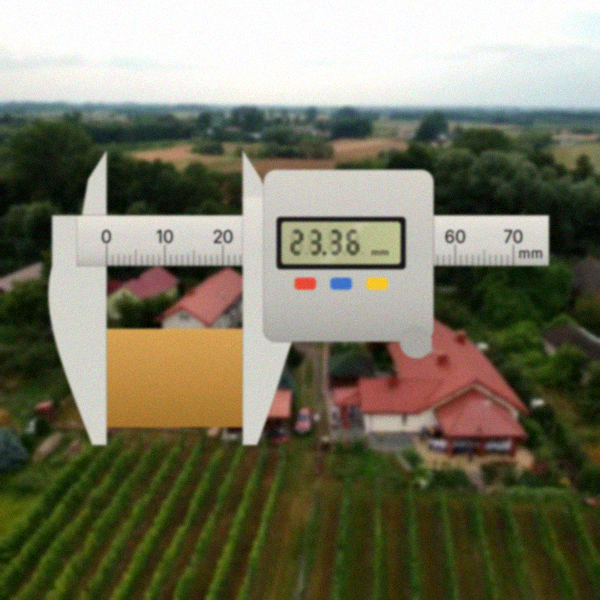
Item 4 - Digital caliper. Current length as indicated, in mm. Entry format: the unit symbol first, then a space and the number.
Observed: mm 23.36
